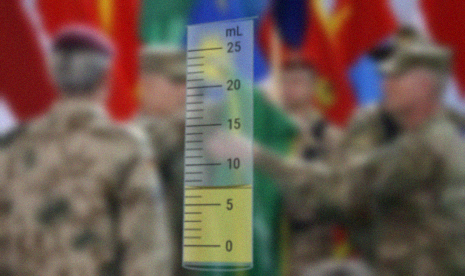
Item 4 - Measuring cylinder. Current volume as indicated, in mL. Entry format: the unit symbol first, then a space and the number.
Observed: mL 7
